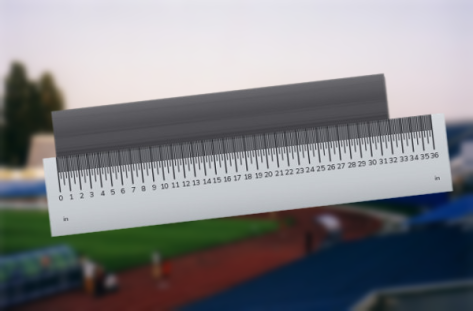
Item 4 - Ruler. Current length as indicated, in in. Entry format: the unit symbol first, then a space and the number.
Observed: in 32
